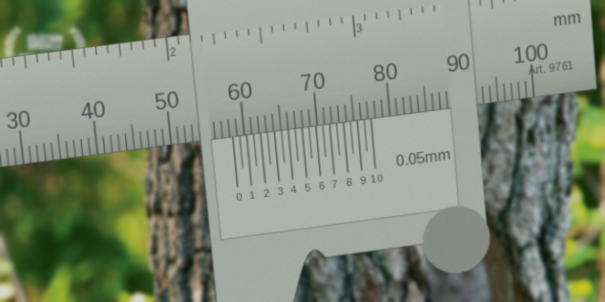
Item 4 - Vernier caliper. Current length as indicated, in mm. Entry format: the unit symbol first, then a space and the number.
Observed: mm 58.4
